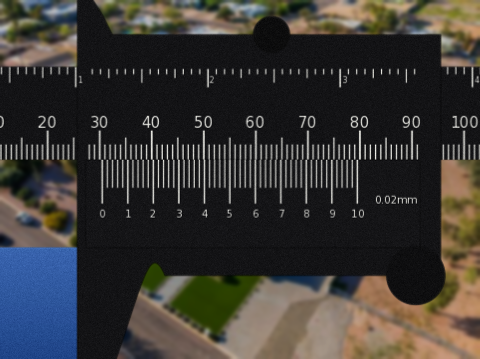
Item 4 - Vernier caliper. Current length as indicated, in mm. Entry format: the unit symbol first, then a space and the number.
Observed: mm 30.5
